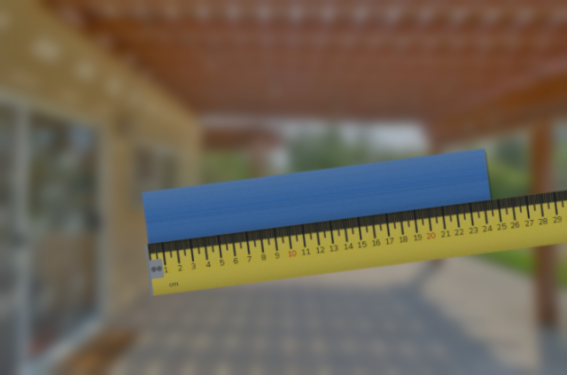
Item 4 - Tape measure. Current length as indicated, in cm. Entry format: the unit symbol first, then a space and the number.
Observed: cm 24.5
